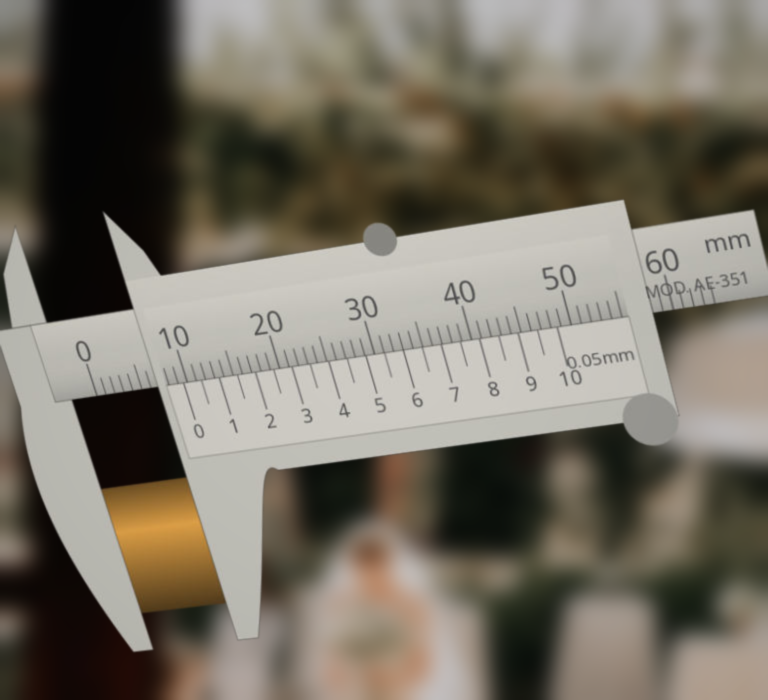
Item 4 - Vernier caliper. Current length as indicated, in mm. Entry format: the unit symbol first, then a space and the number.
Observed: mm 9.6
